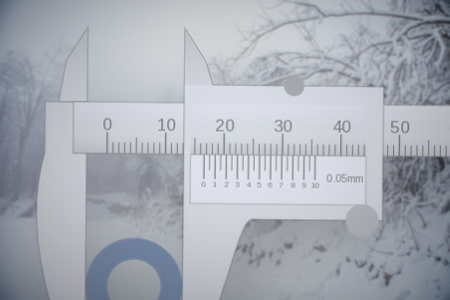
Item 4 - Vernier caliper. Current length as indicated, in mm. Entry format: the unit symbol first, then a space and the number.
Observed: mm 16.6
